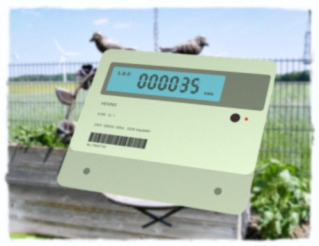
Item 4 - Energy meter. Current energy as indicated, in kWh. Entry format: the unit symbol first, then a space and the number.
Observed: kWh 35
